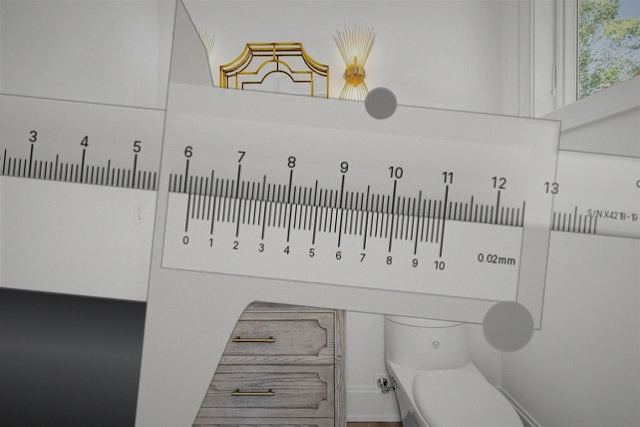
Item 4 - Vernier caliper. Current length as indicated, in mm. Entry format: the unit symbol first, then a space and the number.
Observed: mm 61.0
